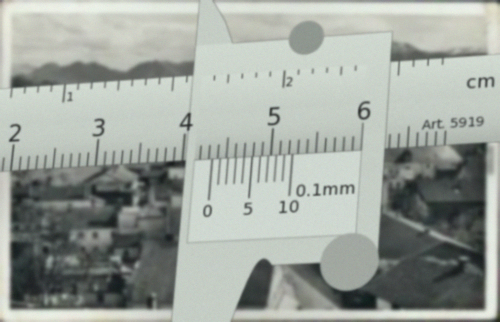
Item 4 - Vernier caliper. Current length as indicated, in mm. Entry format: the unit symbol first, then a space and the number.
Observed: mm 43.4
